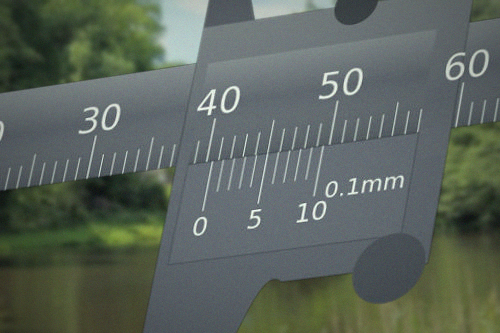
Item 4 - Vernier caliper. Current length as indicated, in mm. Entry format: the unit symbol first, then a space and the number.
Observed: mm 40.5
